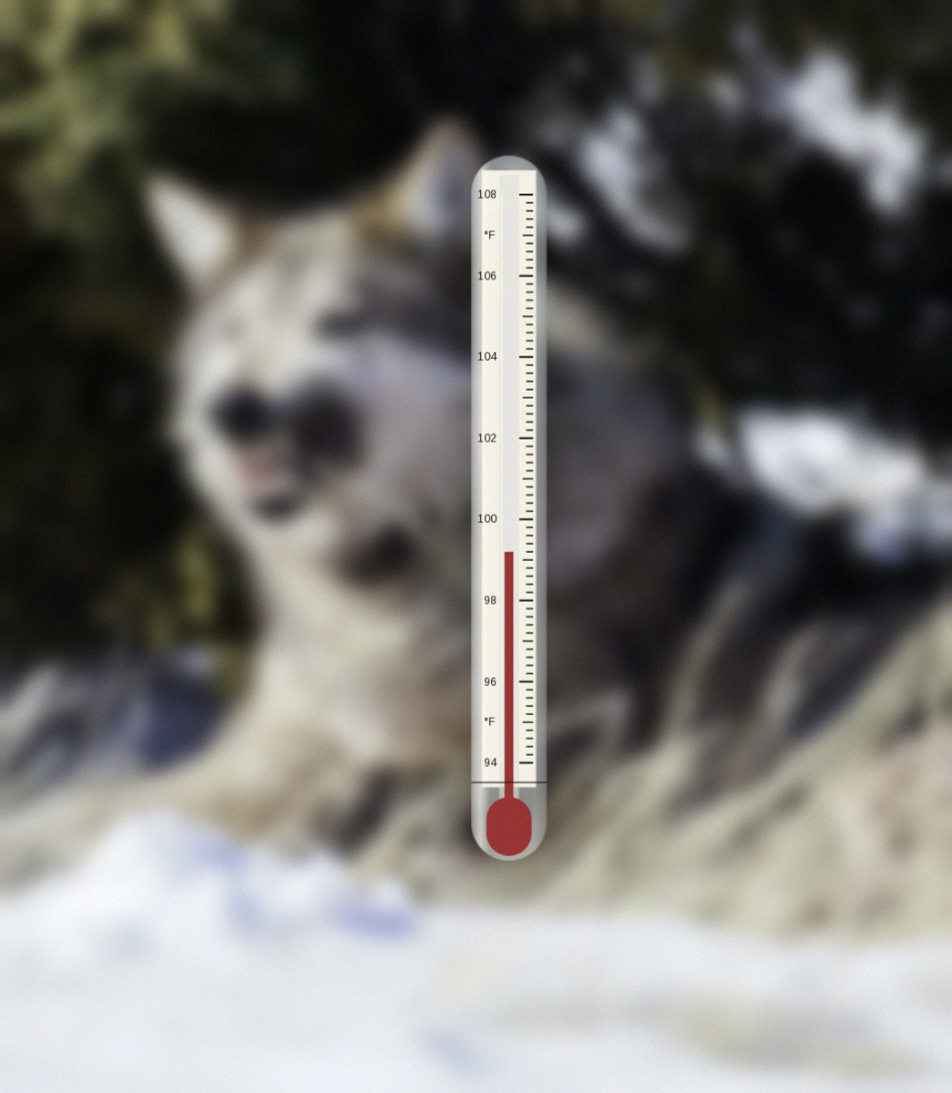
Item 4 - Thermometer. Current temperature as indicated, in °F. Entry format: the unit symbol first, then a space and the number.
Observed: °F 99.2
